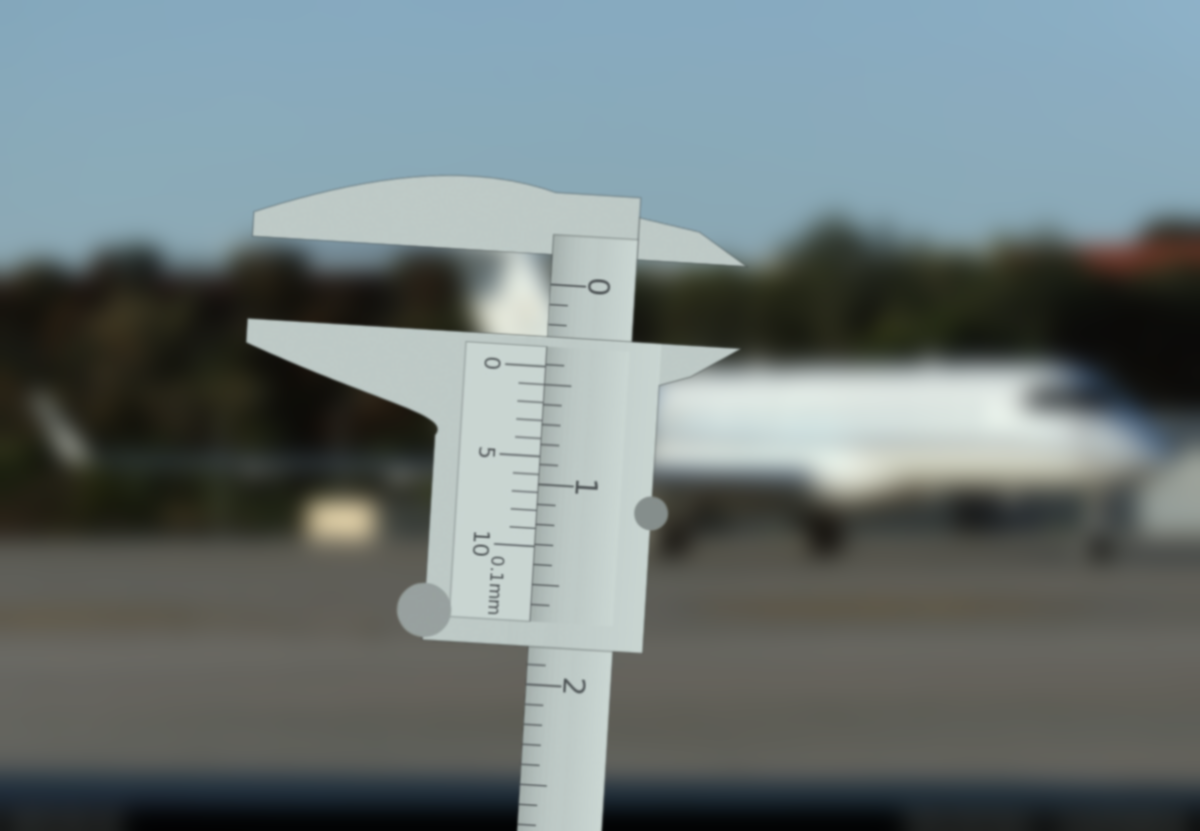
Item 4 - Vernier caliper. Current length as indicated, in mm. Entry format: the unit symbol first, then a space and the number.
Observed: mm 4.1
